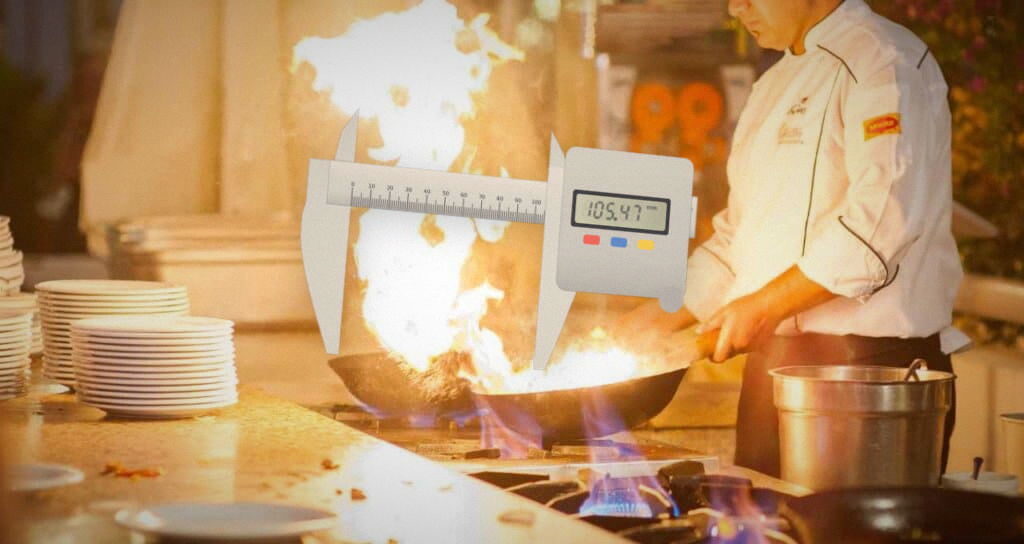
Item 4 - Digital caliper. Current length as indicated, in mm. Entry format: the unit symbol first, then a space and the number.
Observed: mm 105.47
